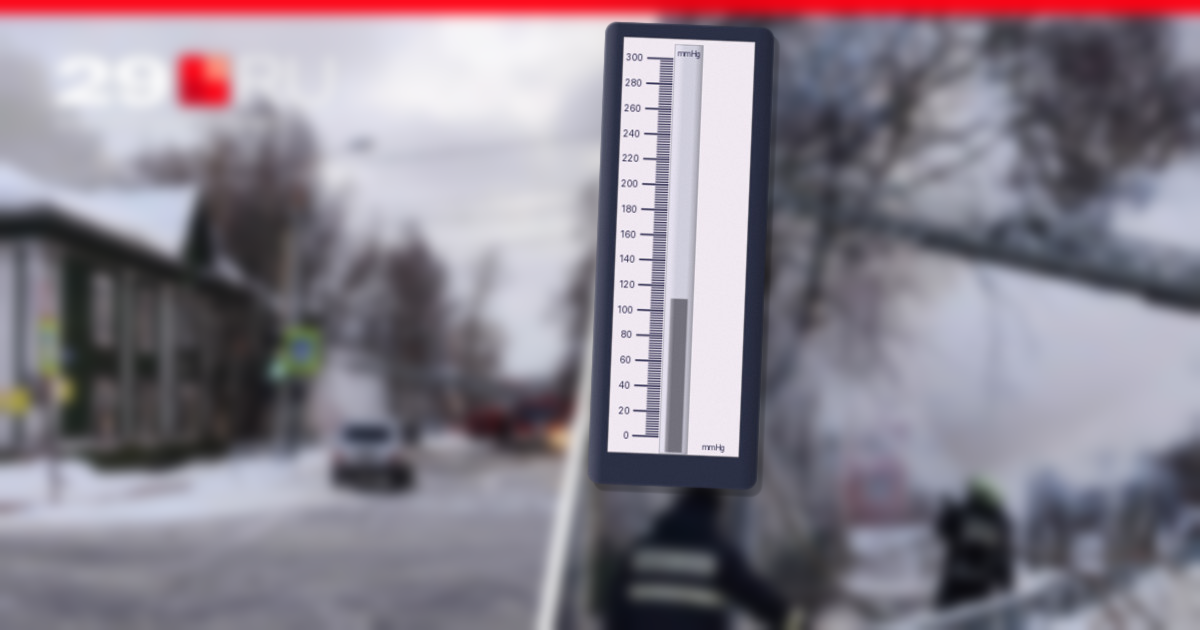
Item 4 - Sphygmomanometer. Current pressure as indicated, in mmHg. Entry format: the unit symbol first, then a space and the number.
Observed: mmHg 110
